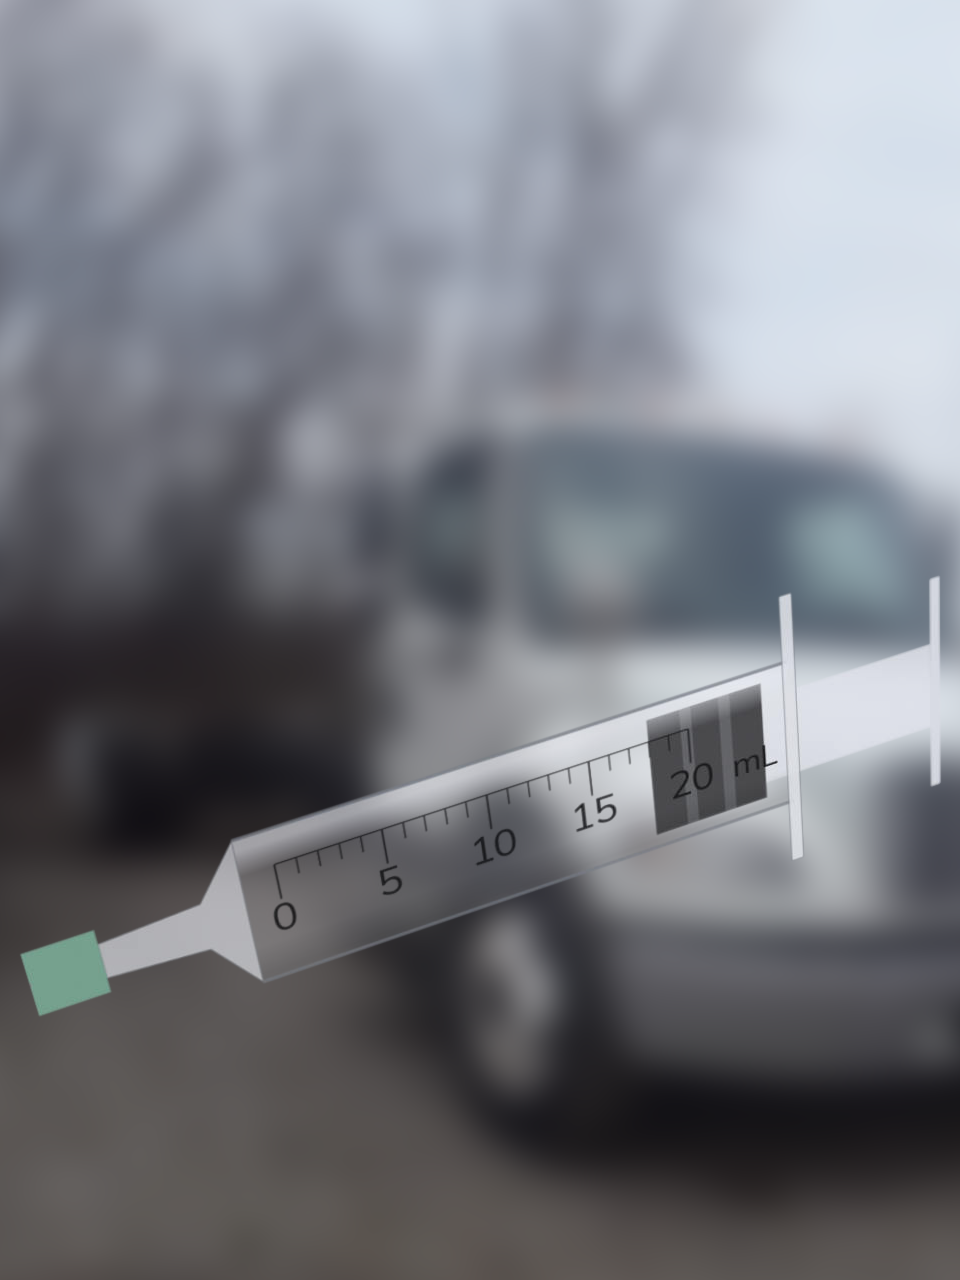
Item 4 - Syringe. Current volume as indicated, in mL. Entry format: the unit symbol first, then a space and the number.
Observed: mL 18
